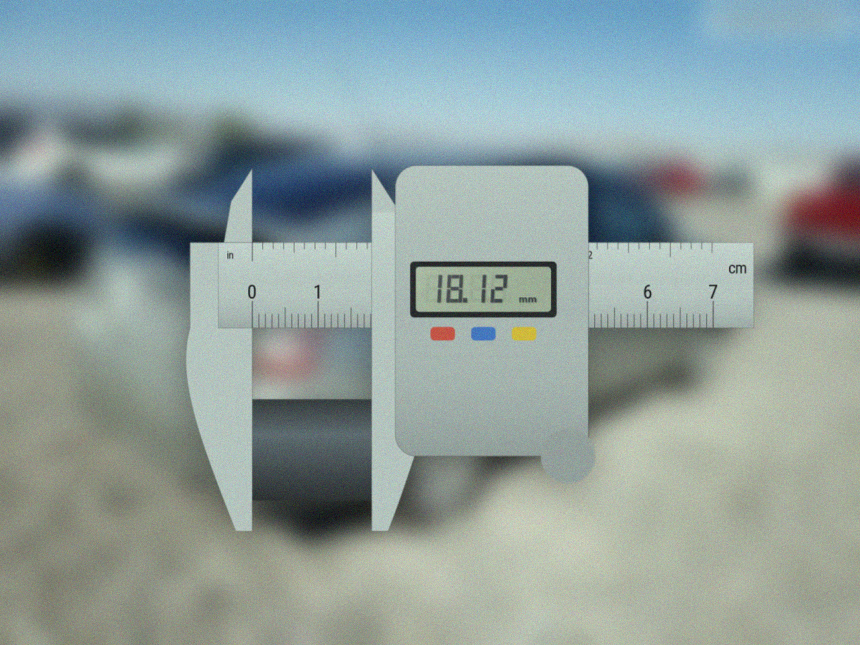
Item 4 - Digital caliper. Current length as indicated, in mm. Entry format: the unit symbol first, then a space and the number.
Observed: mm 18.12
